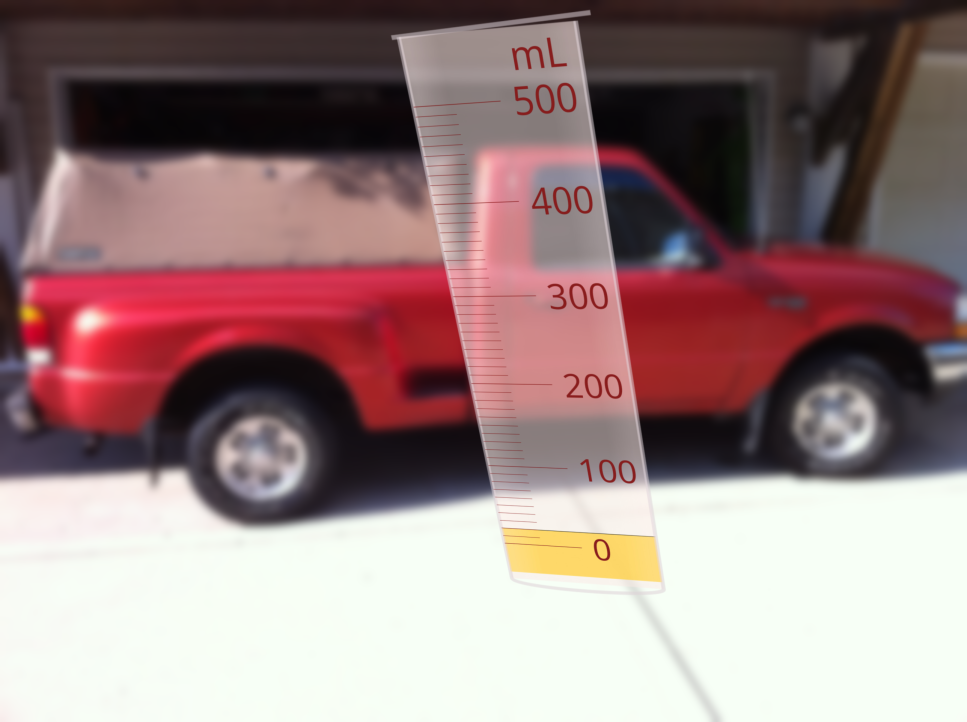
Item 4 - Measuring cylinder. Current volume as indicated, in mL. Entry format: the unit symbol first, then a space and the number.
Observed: mL 20
